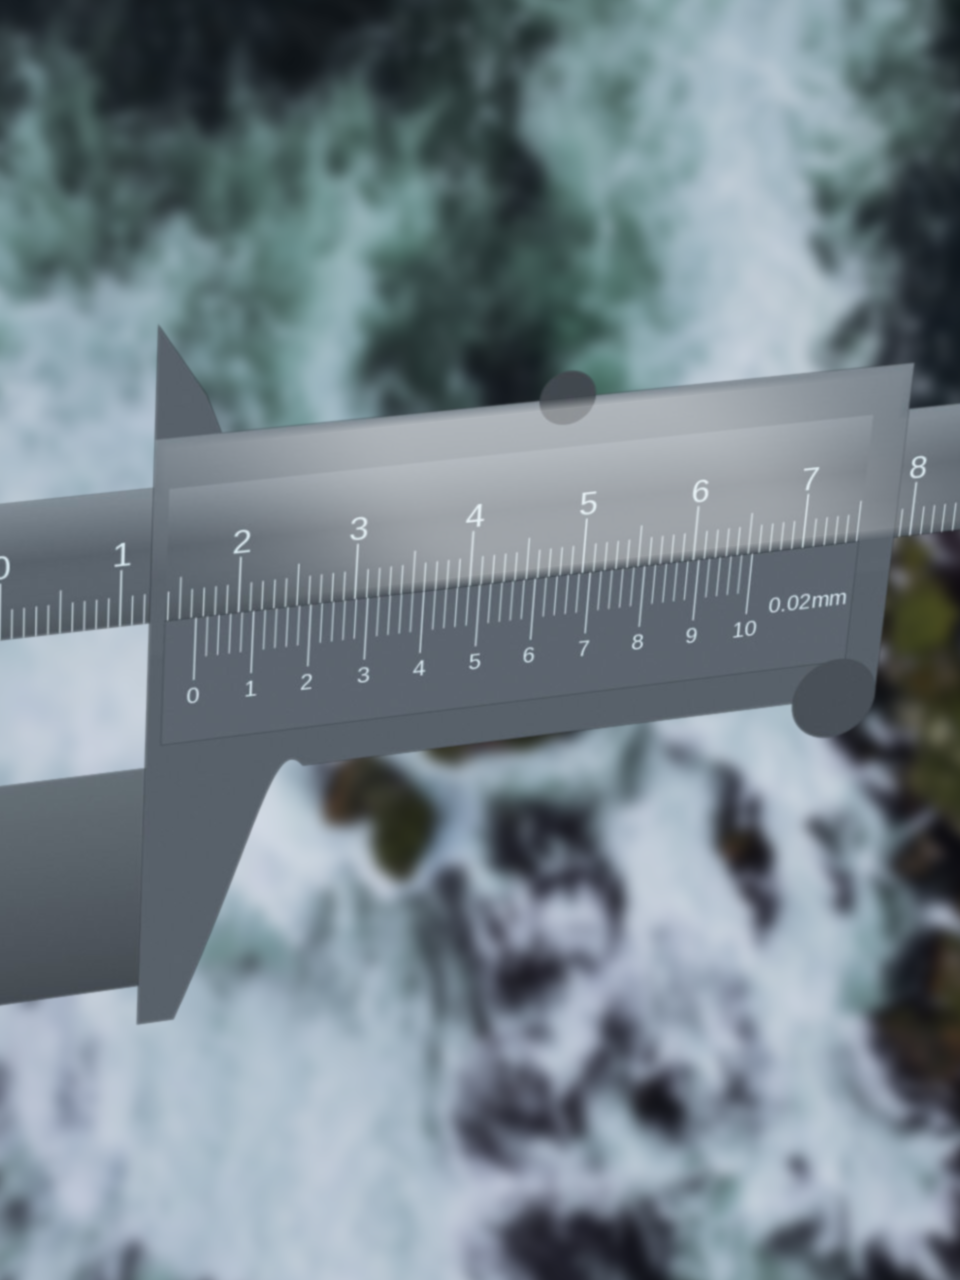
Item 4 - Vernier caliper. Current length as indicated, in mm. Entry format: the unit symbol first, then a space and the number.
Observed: mm 16.4
